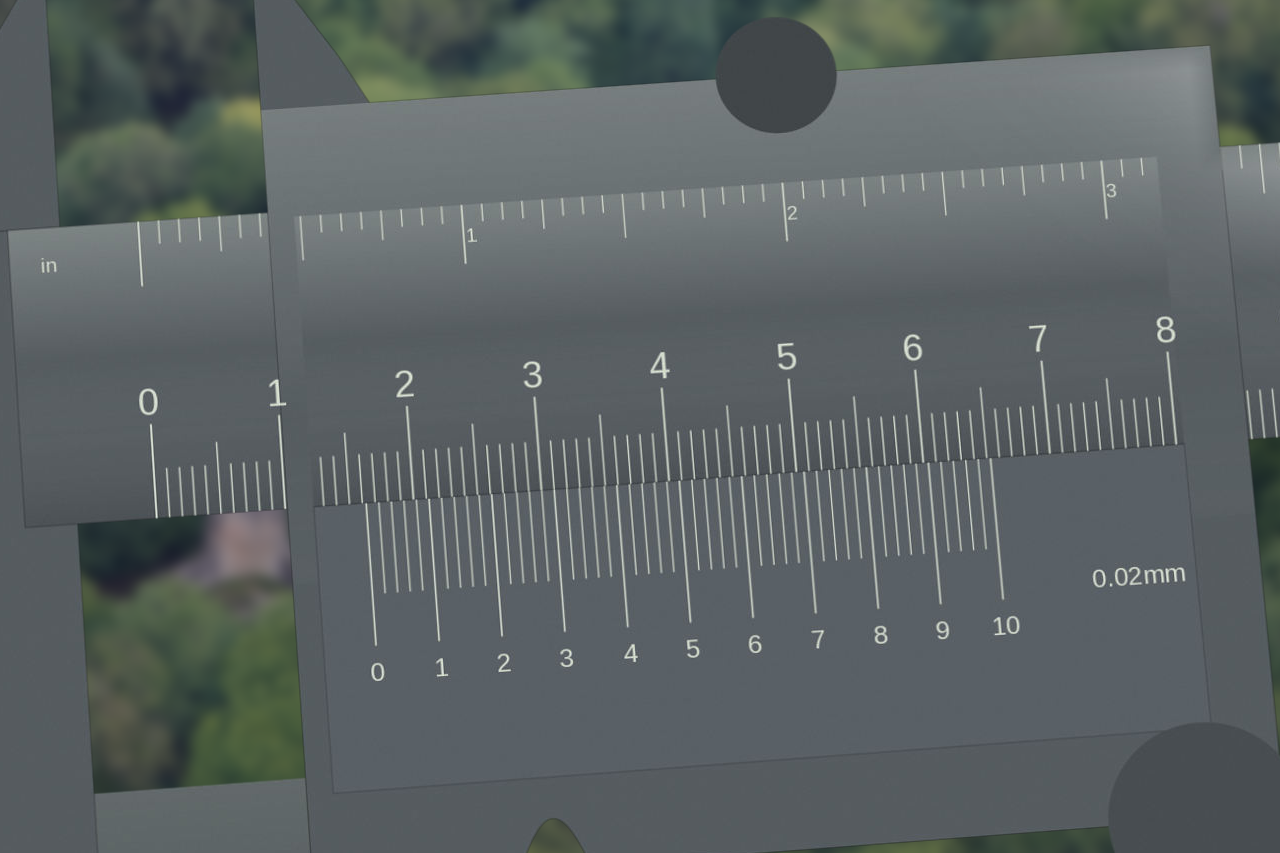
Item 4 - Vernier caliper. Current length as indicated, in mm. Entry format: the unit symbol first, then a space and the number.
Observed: mm 16.3
